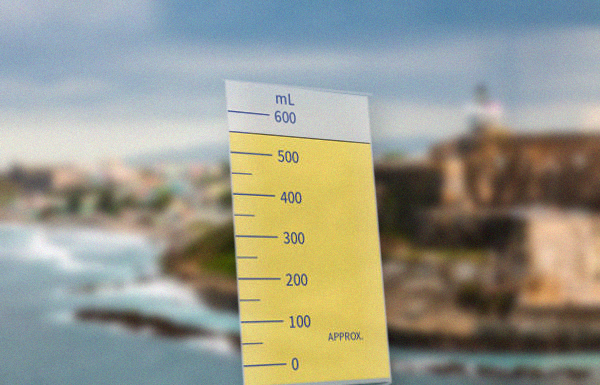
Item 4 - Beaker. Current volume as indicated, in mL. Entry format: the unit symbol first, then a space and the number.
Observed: mL 550
